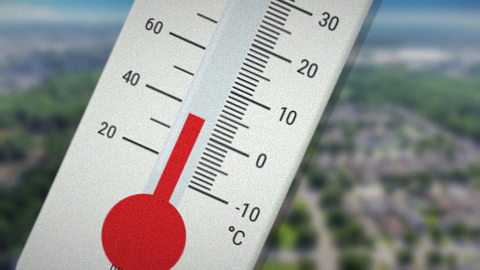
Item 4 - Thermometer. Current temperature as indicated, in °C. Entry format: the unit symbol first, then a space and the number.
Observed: °C 3
